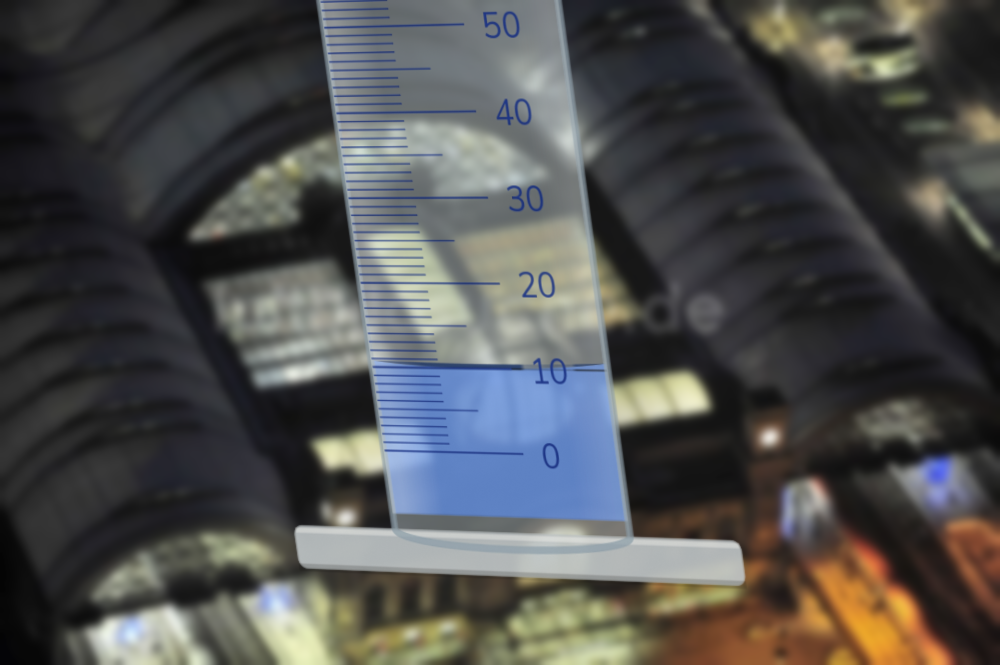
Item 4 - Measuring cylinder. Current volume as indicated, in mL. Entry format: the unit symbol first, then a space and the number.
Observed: mL 10
